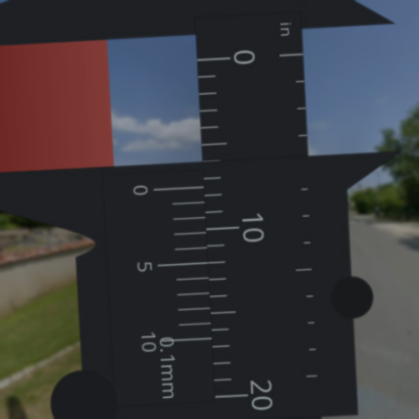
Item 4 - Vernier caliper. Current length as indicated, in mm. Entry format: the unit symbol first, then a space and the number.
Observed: mm 7.5
